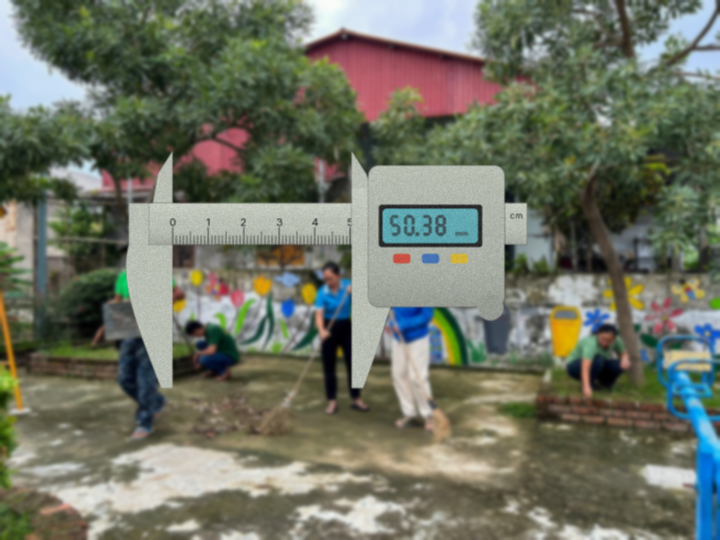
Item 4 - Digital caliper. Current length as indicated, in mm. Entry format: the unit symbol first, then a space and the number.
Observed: mm 50.38
